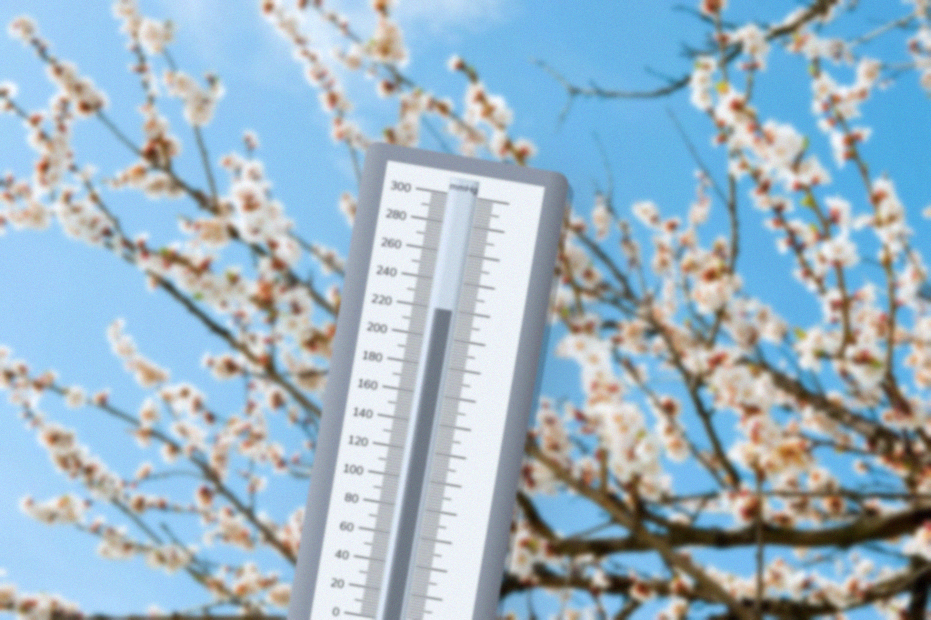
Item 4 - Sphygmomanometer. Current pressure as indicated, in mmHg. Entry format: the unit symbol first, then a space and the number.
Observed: mmHg 220
